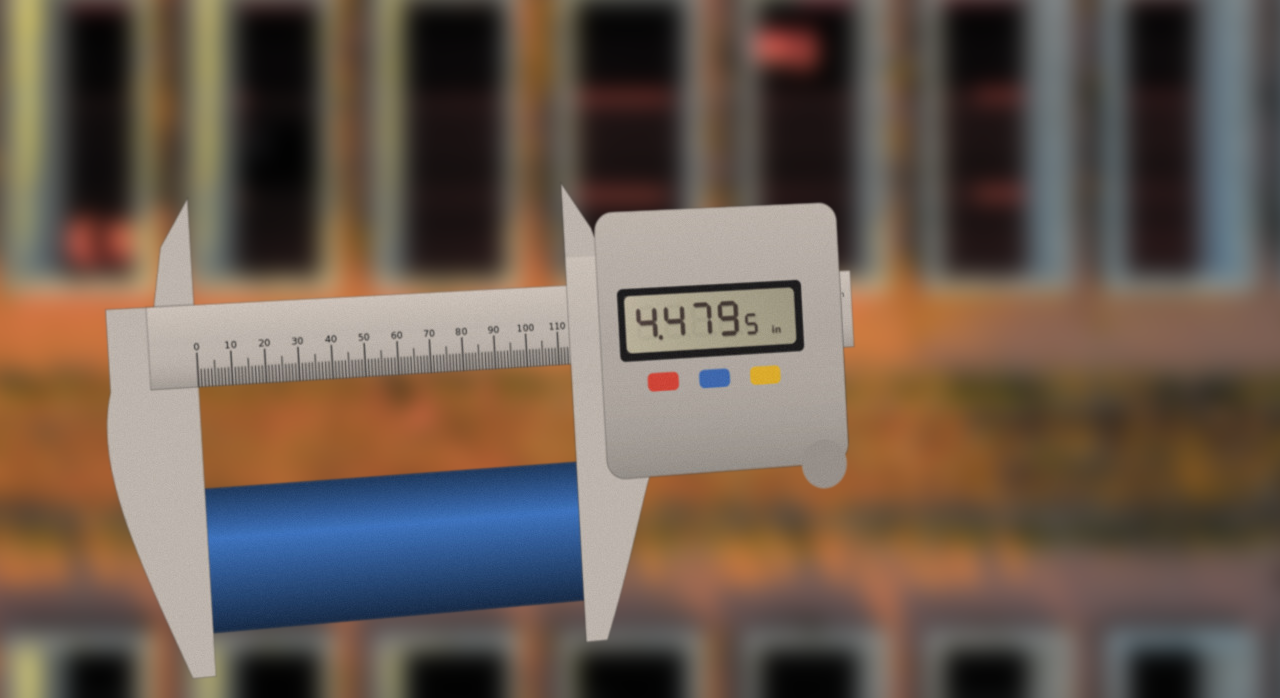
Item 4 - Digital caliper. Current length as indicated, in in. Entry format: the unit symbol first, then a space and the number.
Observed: in 4.4795
